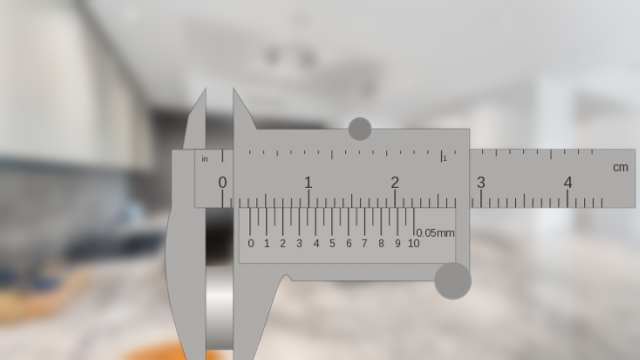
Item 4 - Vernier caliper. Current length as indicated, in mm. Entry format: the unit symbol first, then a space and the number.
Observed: mm 3.2
